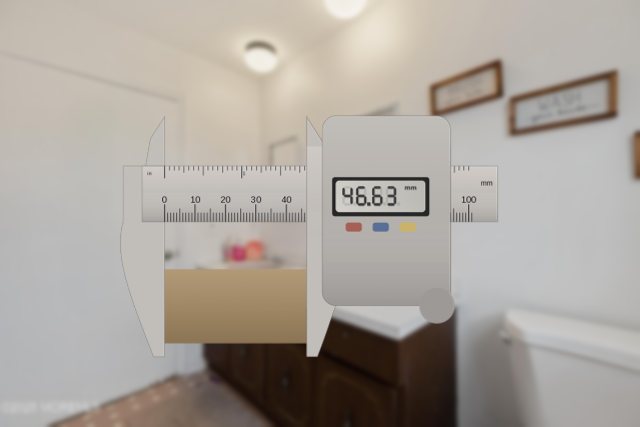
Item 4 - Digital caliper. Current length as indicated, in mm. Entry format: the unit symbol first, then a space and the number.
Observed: mm 46.63
